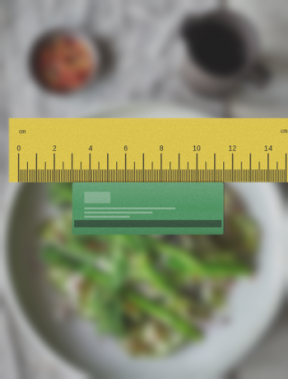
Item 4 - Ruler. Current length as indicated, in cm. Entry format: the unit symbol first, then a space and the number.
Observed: cm 8.5
